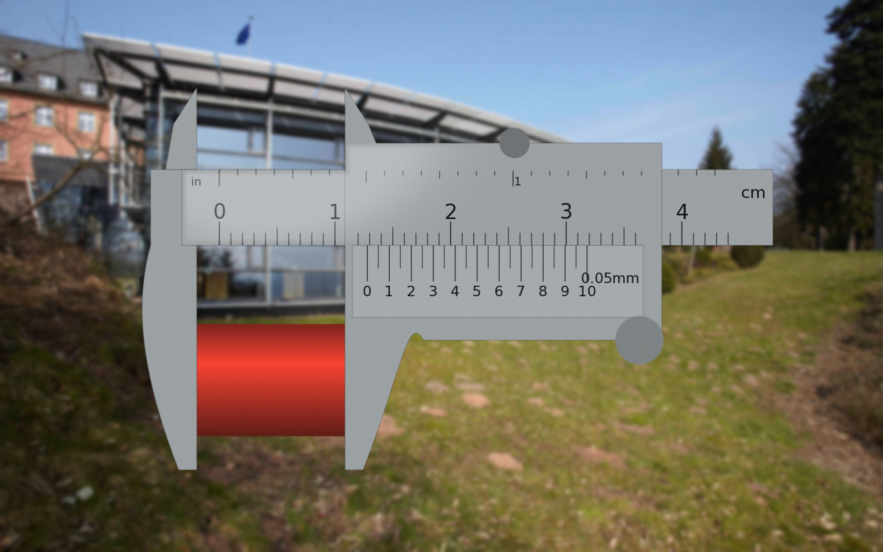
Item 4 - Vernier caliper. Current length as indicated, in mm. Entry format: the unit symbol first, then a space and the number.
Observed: mm 12.8
